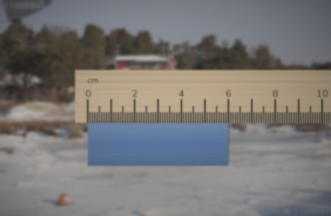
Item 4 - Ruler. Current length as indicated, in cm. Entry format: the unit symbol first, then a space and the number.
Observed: cm 6
